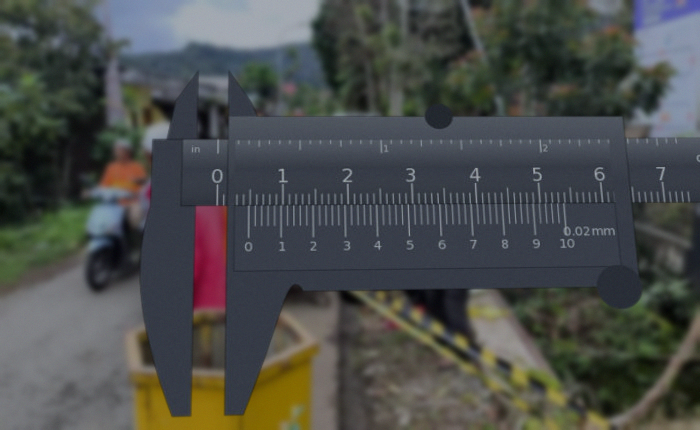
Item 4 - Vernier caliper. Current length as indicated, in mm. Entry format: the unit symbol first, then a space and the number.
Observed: mm 4.8
